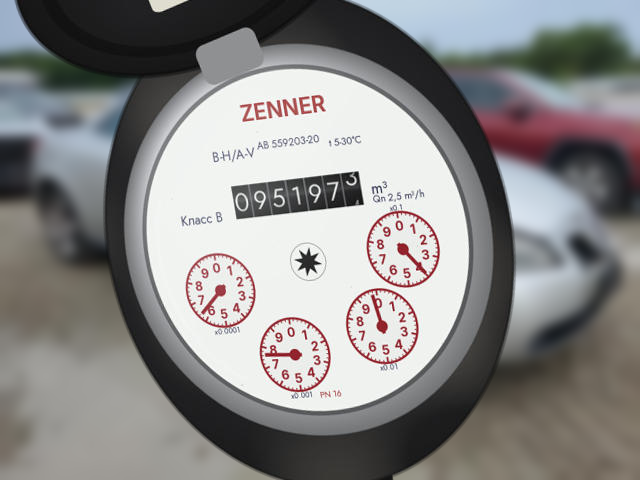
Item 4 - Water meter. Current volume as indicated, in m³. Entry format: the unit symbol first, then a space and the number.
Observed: m³ 951973.3976
